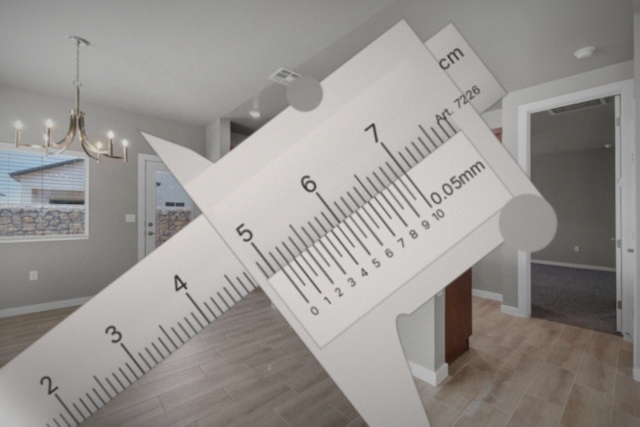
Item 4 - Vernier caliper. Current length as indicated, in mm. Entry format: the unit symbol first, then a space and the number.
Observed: mm 51.0
